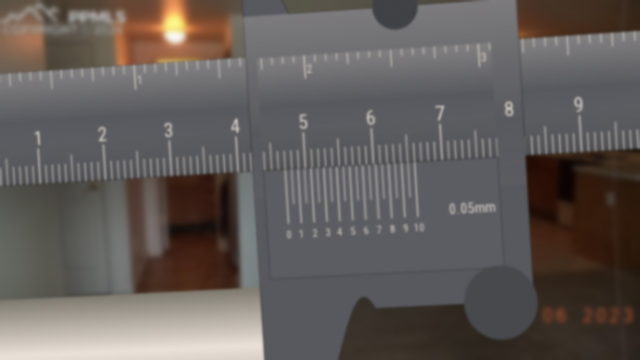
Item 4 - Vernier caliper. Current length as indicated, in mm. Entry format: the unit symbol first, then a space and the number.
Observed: mm 47.0
